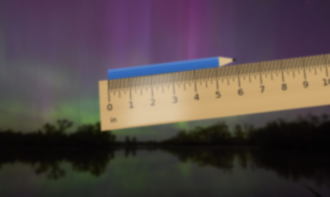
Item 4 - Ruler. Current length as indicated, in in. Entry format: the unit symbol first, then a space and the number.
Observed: in 6
